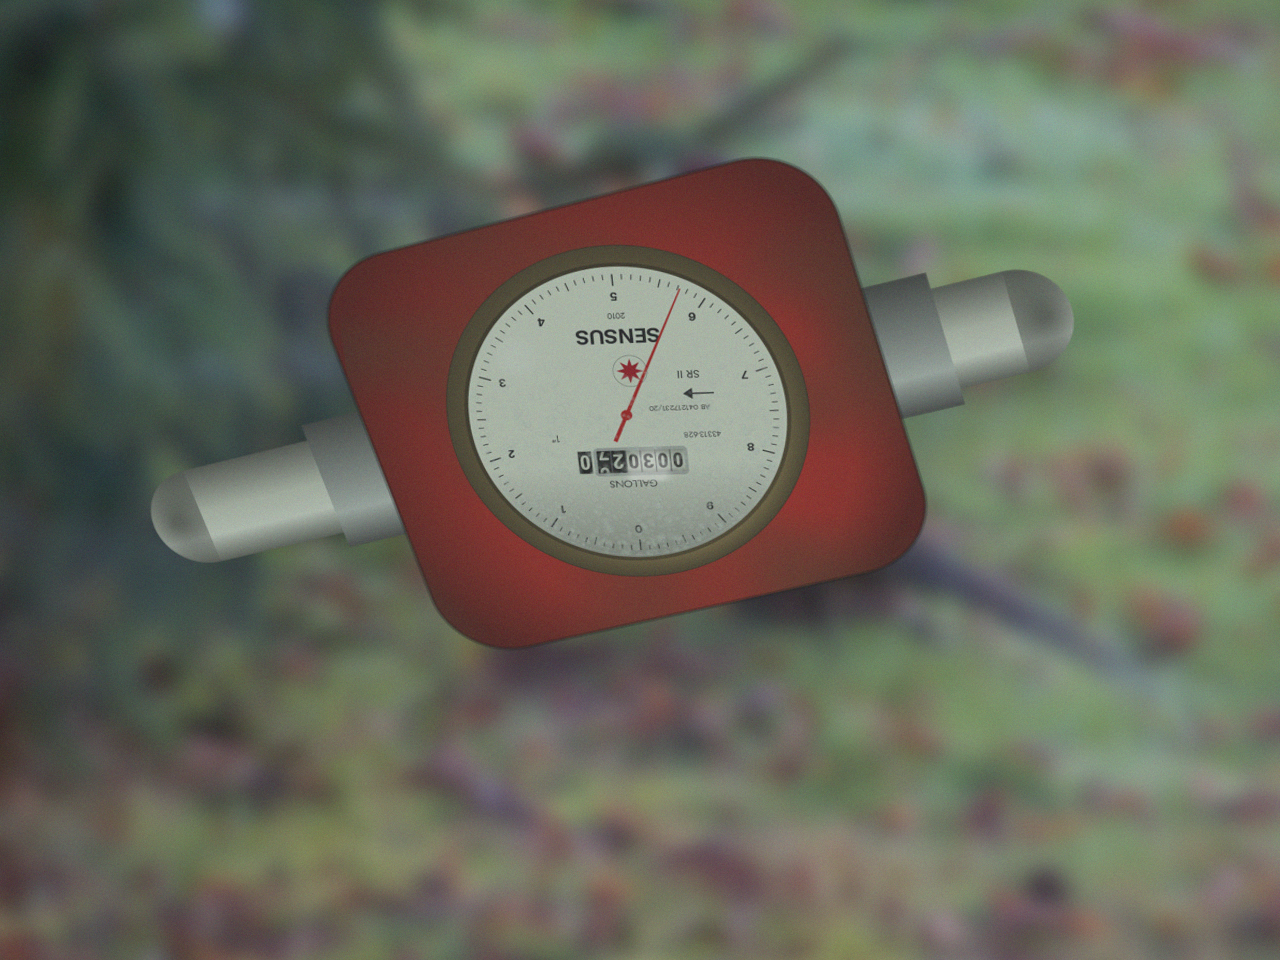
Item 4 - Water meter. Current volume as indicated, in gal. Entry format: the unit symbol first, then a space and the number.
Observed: gal 30265.7
